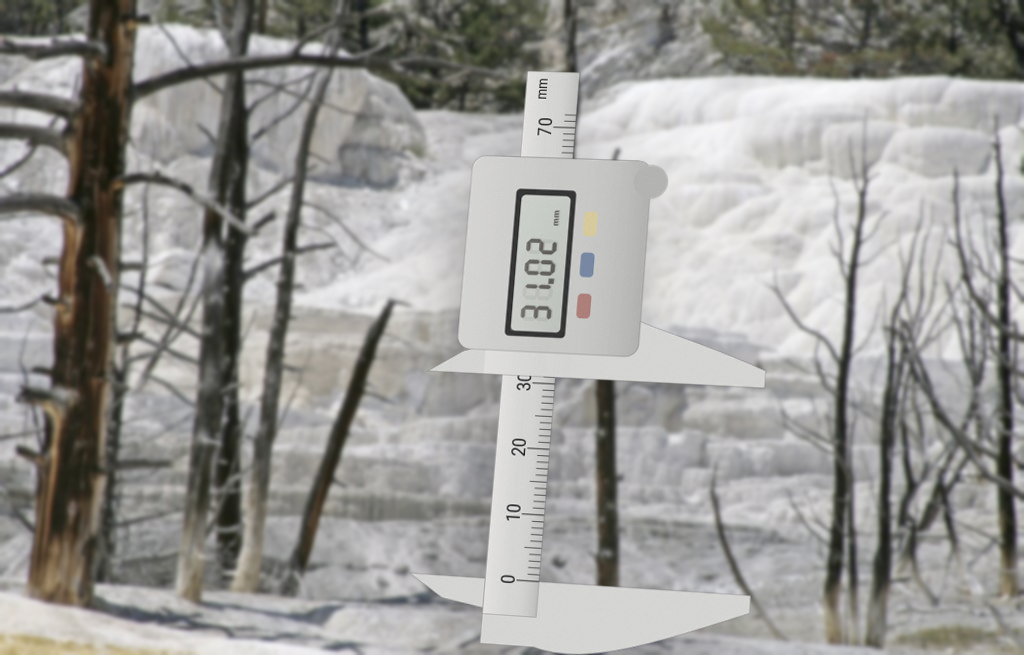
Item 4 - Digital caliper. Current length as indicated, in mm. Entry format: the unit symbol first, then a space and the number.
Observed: mm 31.02
